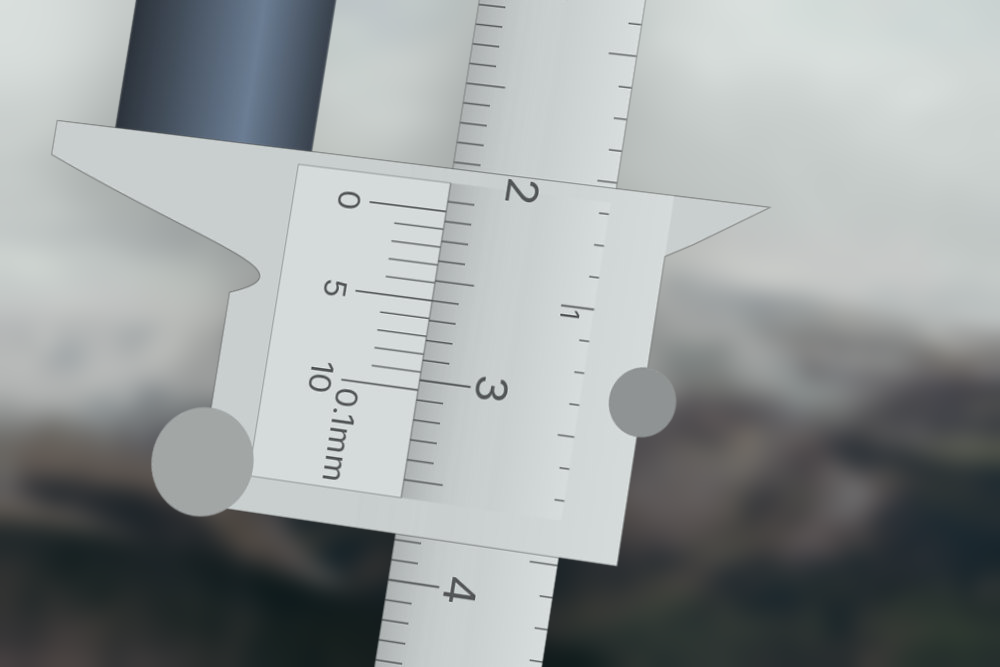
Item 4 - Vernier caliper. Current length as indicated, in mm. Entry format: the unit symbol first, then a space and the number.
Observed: mm 21.5
